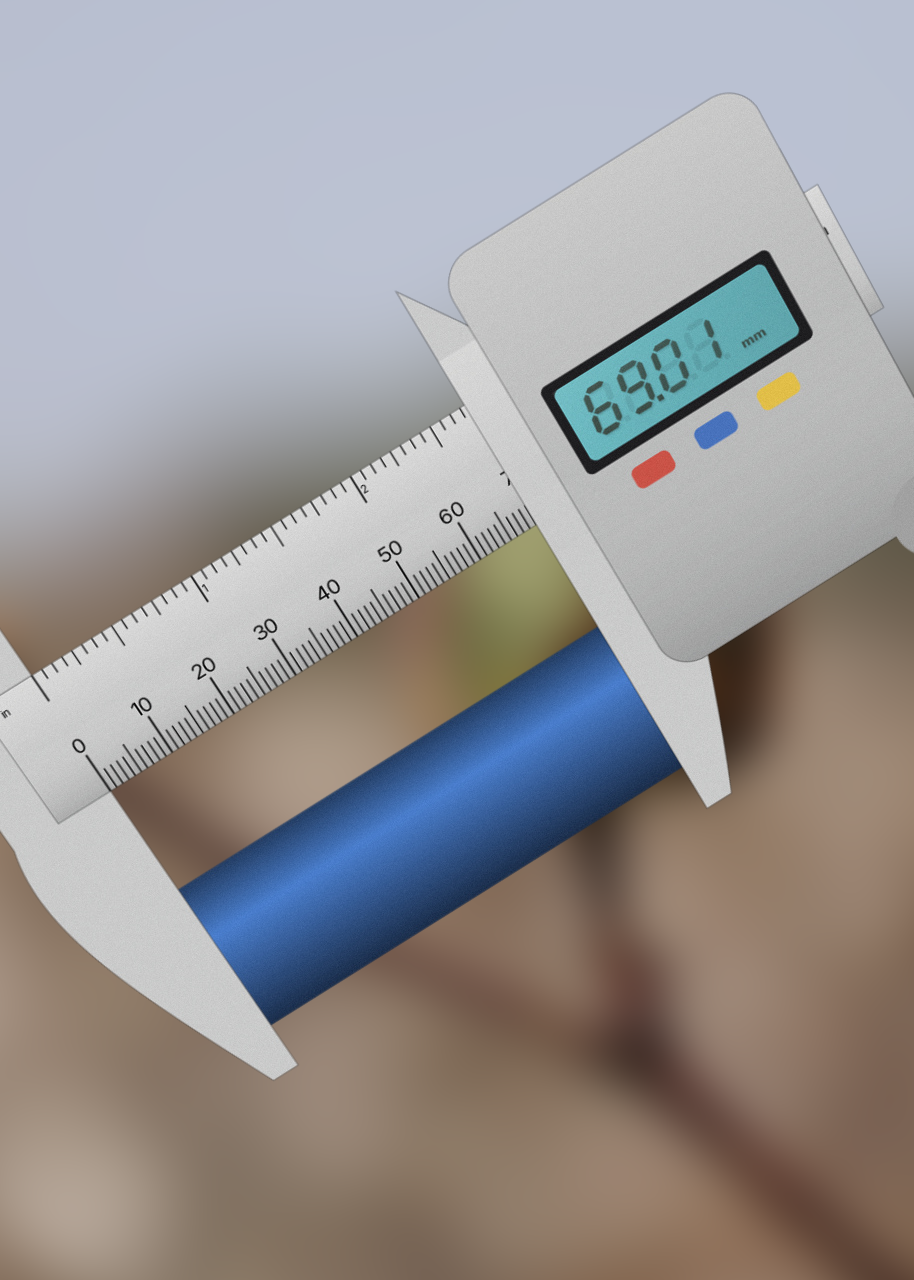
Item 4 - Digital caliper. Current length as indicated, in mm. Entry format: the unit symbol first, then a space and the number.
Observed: mm 69.01
